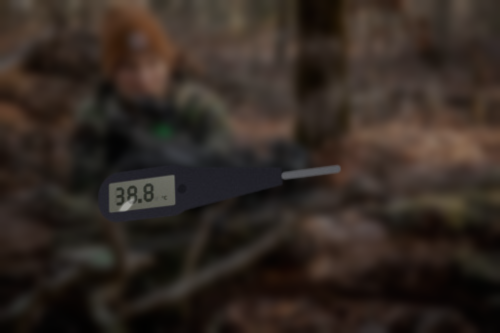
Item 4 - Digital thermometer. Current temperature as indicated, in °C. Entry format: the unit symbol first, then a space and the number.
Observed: °C 38.8
